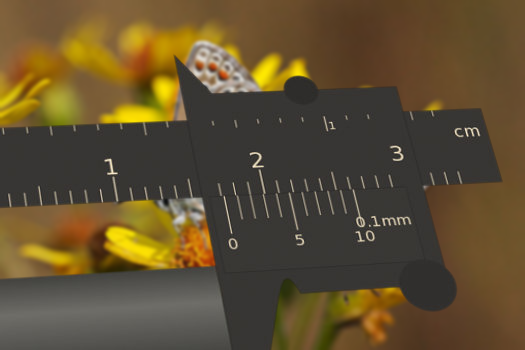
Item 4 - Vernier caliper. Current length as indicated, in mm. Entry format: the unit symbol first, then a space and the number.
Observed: mm 17.2
